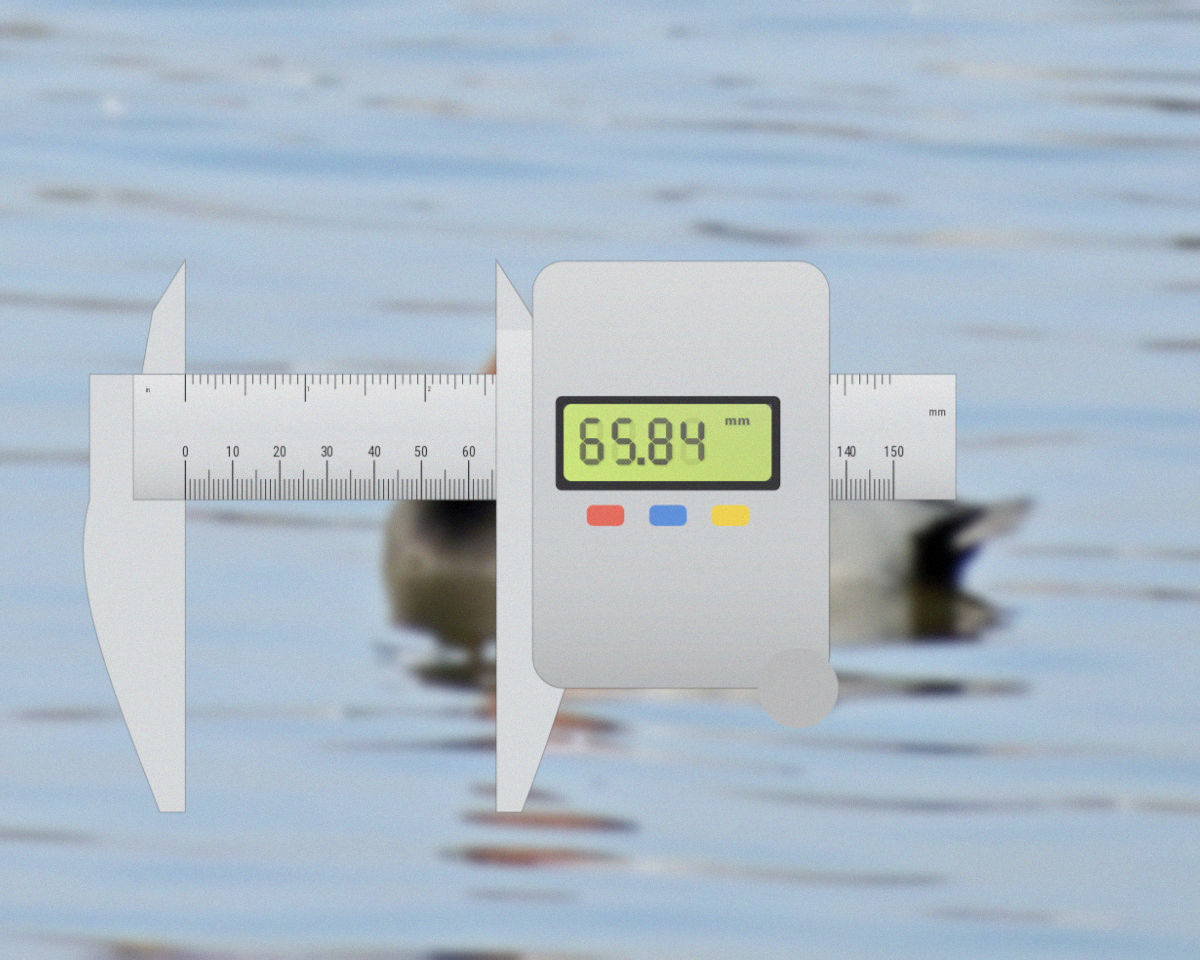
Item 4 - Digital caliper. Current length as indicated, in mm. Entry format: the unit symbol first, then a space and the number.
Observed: mm 65.84
